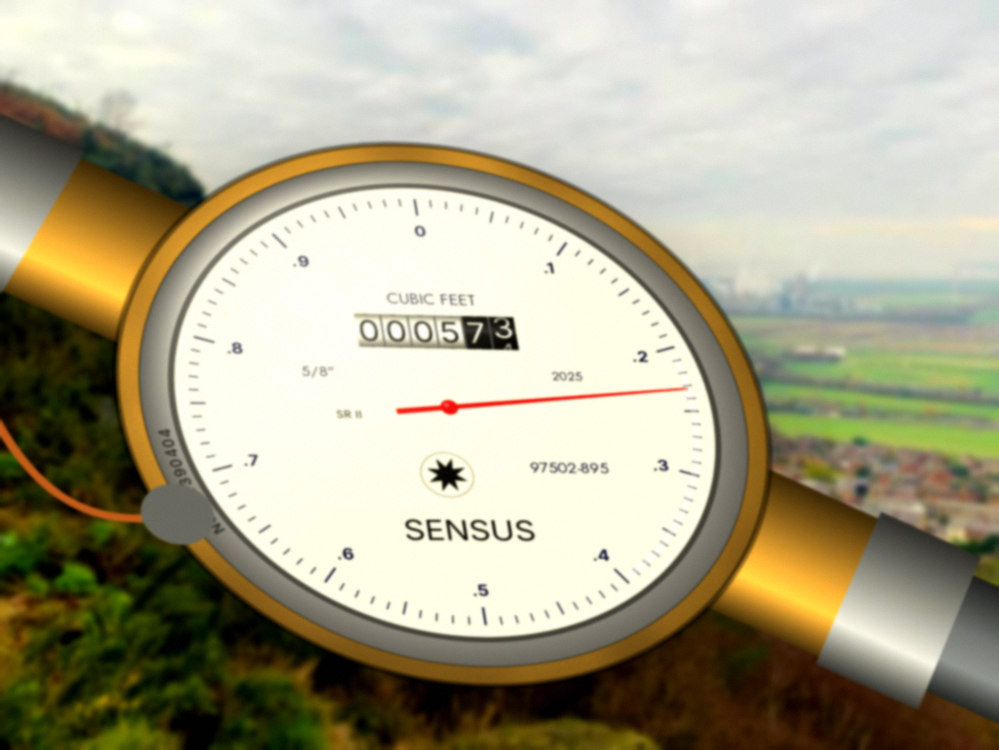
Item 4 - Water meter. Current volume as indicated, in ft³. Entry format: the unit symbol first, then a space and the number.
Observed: ft³ 573.23
